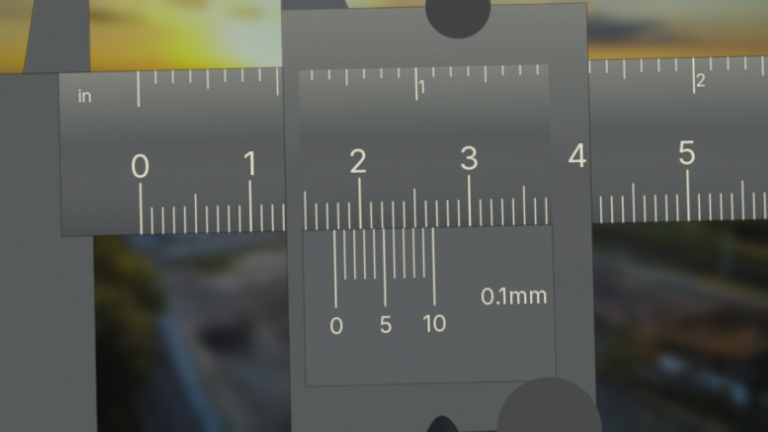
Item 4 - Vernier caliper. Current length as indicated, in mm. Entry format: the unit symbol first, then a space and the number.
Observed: mm 17.6
